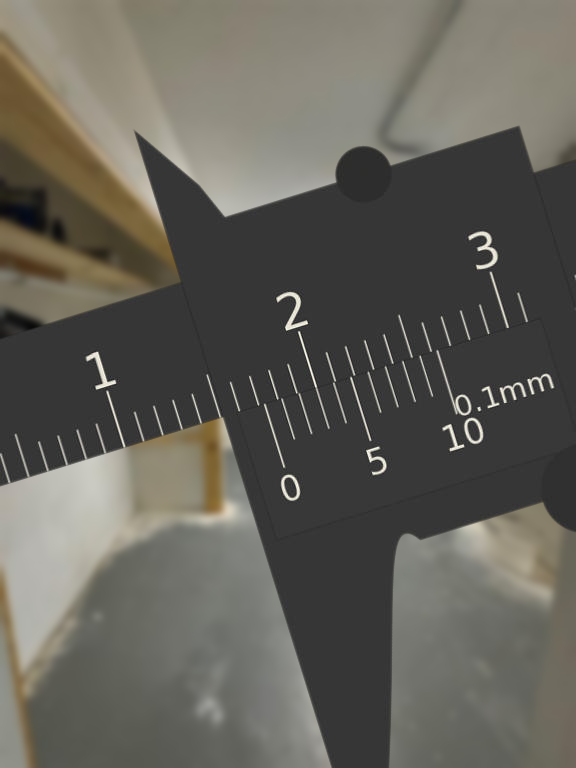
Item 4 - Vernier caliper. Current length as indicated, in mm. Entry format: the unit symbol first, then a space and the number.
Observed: mm 17.3
